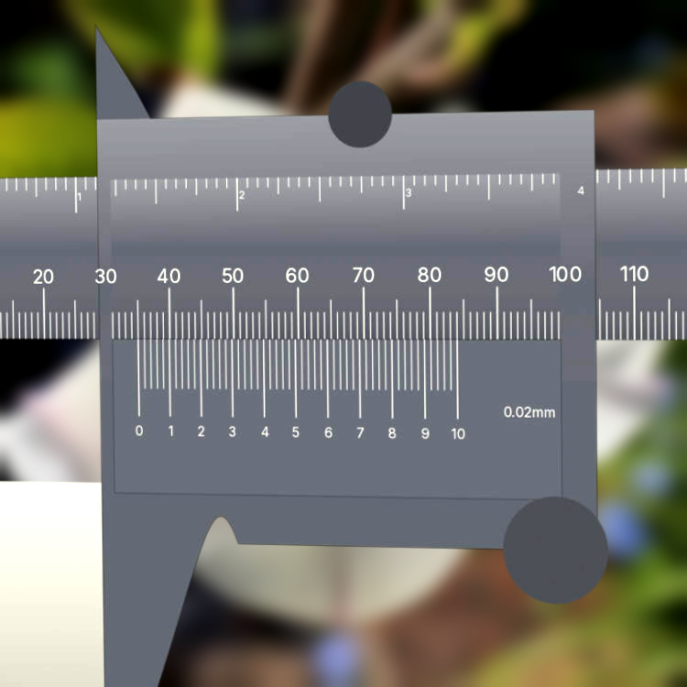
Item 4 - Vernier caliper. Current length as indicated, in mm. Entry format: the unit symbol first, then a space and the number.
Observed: mm 35.0
